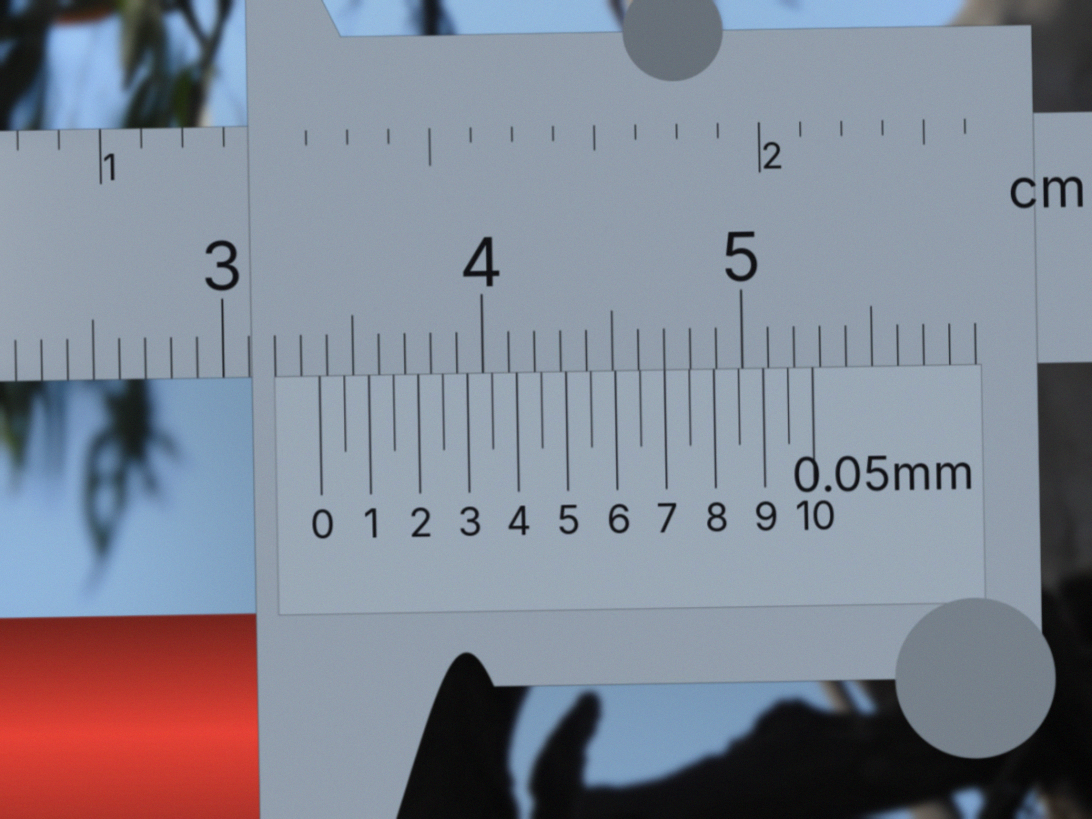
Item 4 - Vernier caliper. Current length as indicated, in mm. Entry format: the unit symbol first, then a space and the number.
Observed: mm 33.70
